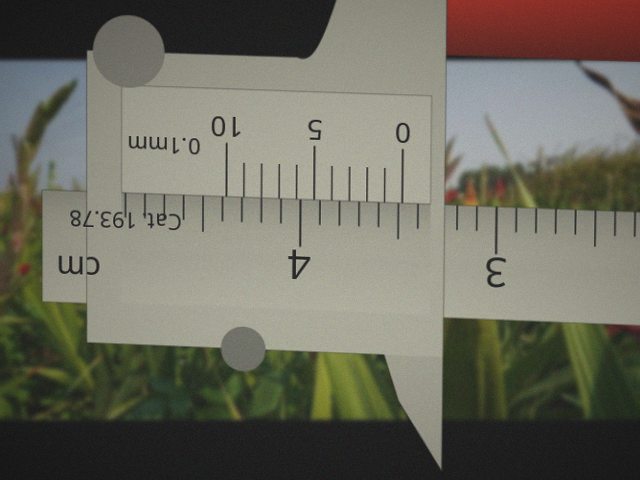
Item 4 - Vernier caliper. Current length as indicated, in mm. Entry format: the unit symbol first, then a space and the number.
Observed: mm 34.8
